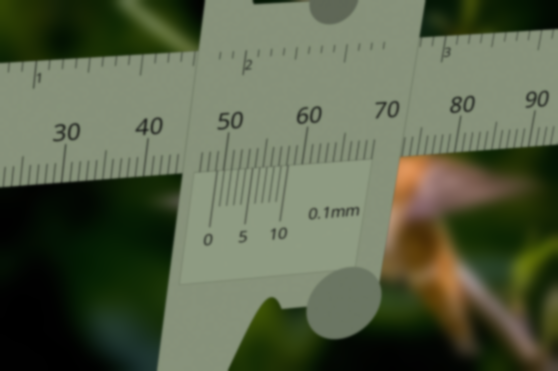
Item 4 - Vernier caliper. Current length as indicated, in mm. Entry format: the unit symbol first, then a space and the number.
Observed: mm 49.2
